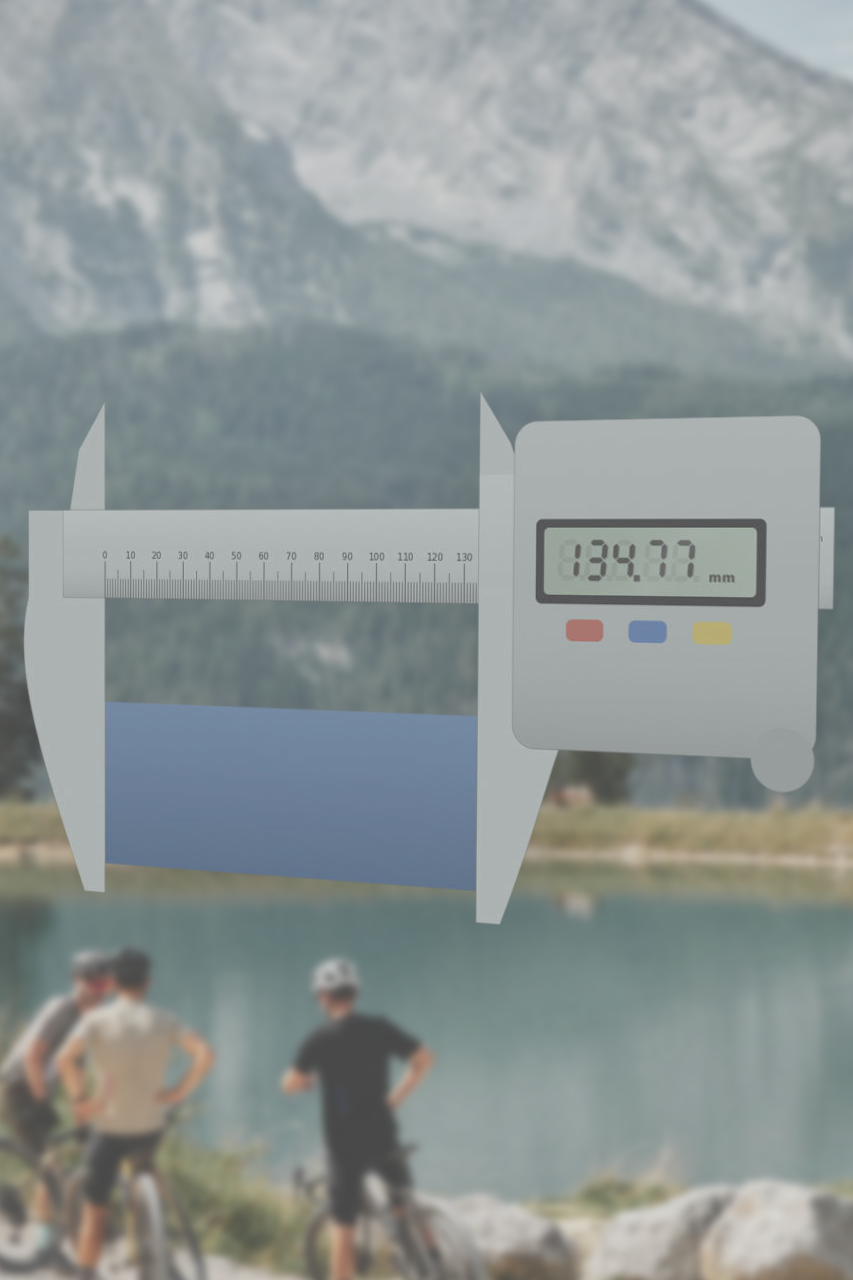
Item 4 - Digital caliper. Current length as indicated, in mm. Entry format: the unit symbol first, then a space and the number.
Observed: mm 134.77
